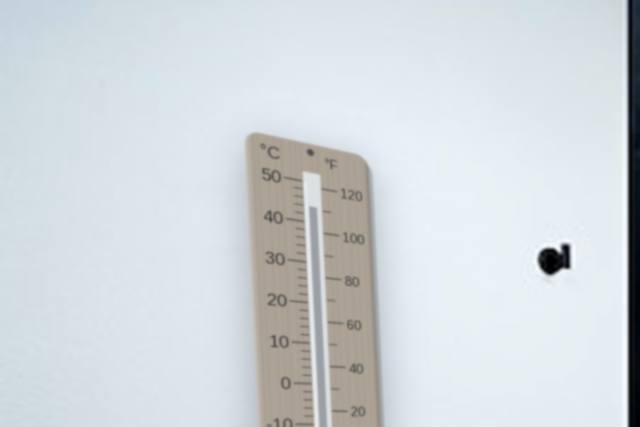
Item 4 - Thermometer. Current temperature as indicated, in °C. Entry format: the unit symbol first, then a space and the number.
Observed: °C 44
